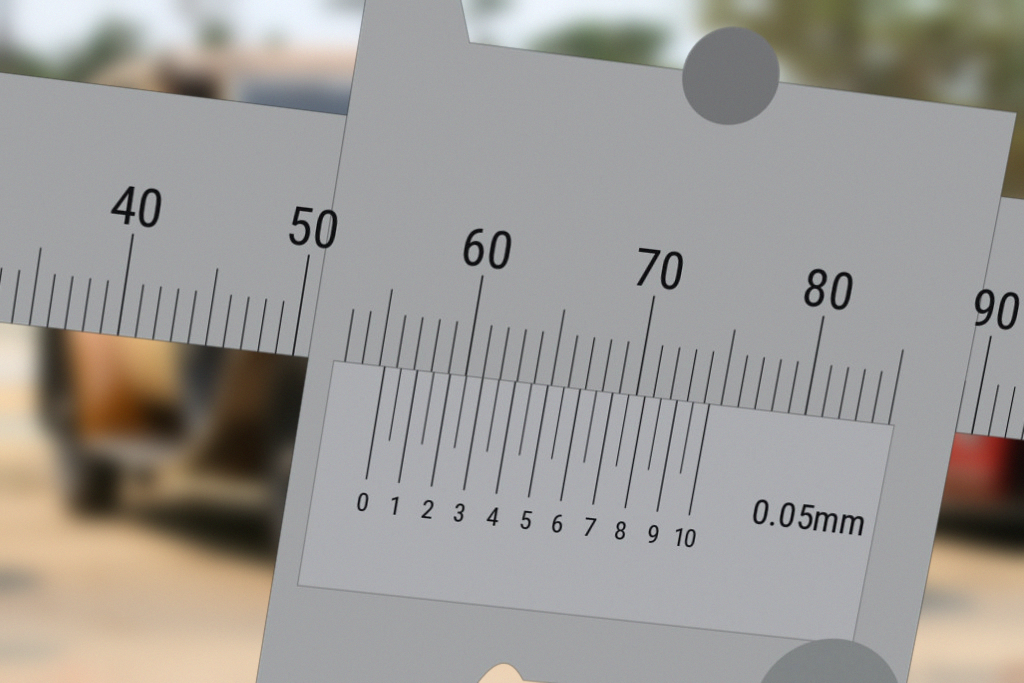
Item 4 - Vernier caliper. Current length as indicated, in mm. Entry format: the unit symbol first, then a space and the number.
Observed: mm 55.3
